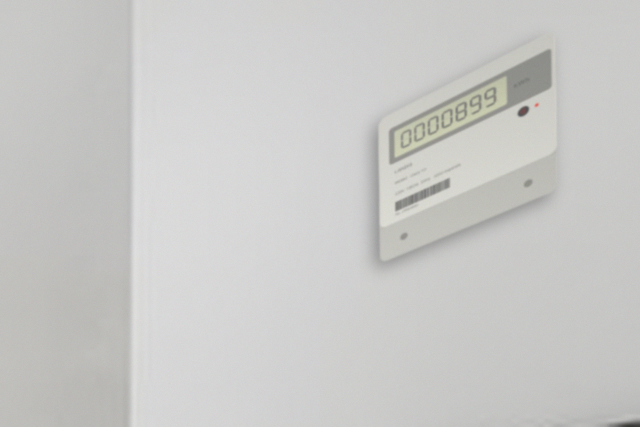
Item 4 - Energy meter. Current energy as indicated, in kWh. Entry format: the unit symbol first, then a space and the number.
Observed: kWh 899
